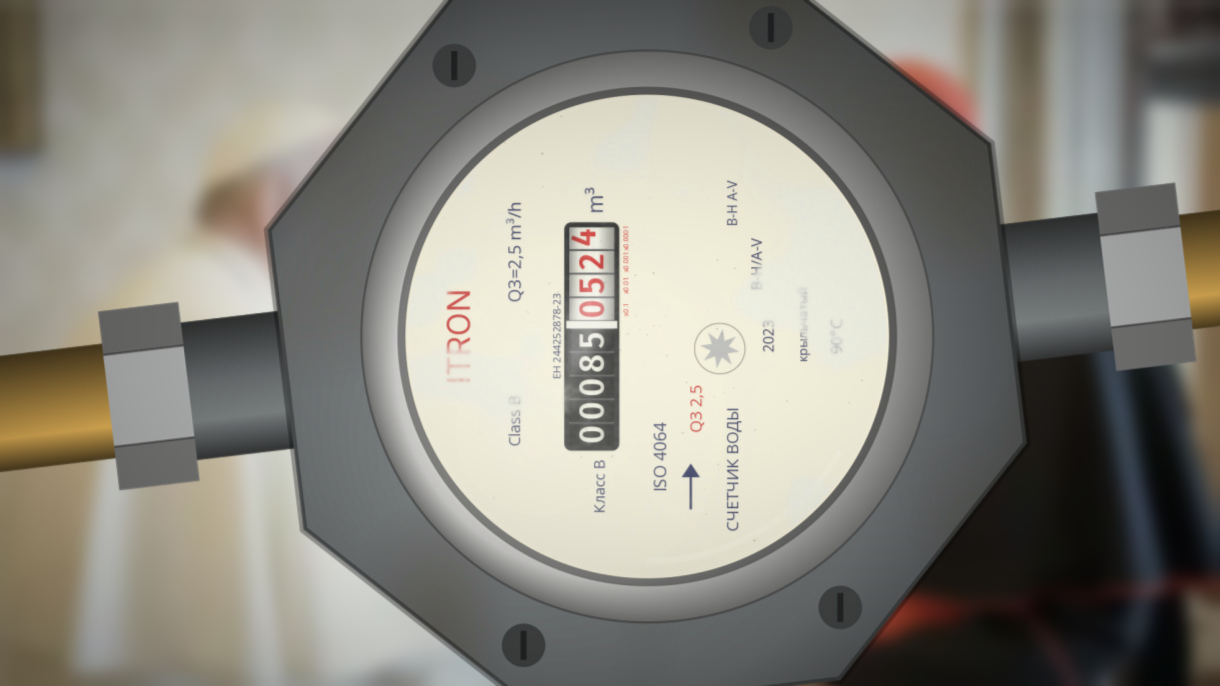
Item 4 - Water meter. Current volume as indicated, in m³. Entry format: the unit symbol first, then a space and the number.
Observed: m³ 85.0524
